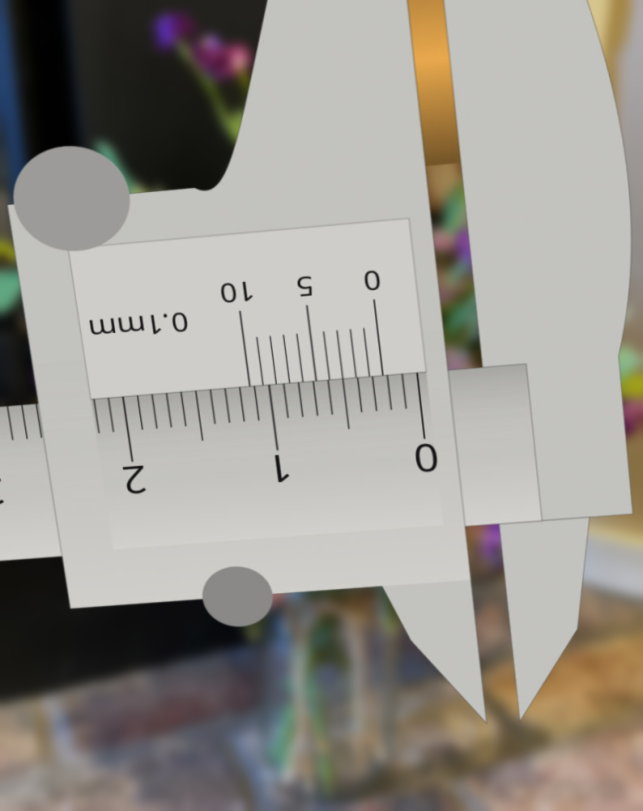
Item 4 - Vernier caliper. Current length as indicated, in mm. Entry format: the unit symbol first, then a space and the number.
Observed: mm 2.3
